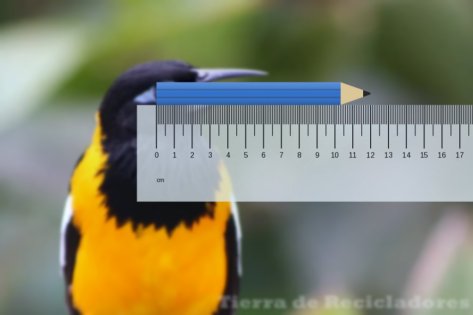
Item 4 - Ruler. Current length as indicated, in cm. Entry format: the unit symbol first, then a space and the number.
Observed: cm 12
